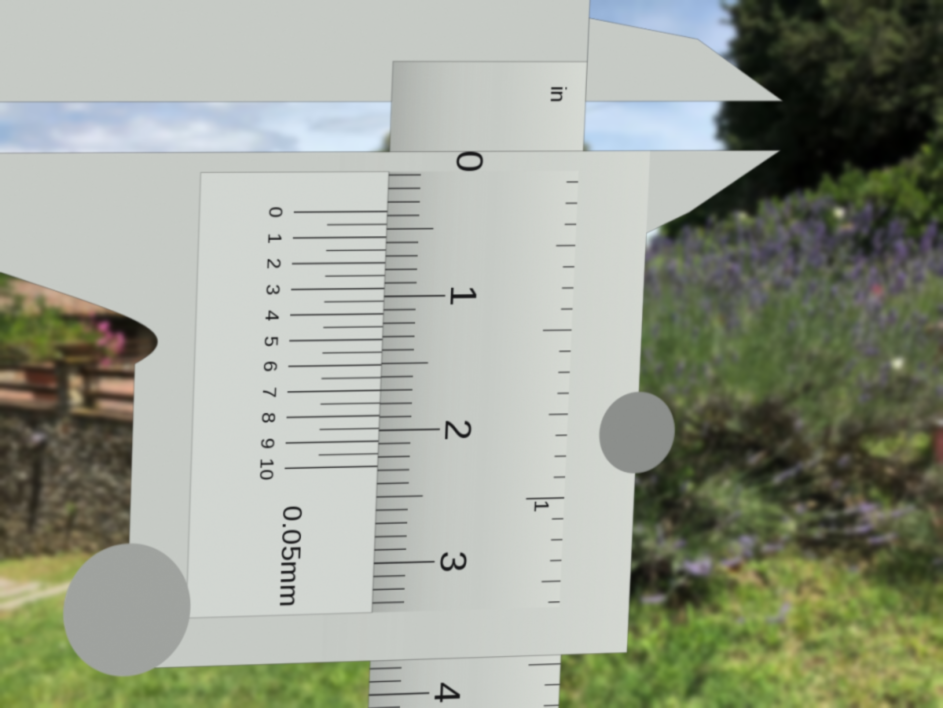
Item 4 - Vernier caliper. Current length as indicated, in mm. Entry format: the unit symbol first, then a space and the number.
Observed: mm 3.7
